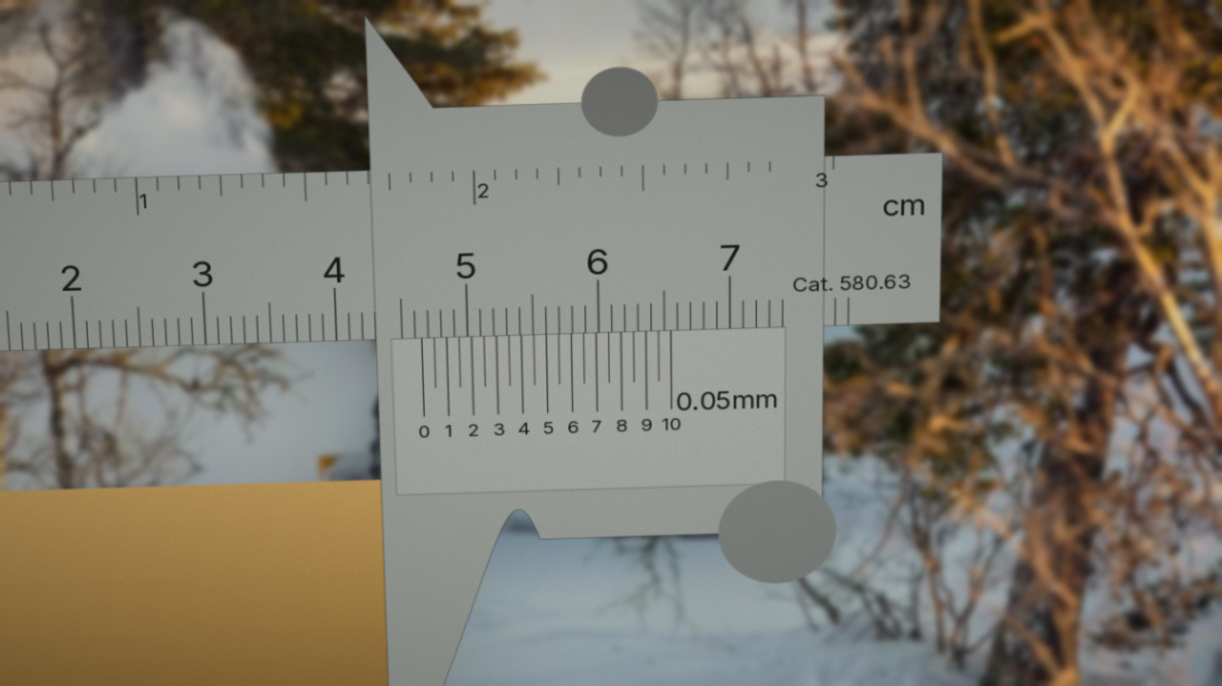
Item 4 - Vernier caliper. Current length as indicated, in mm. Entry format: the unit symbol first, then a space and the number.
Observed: mm 46.5
